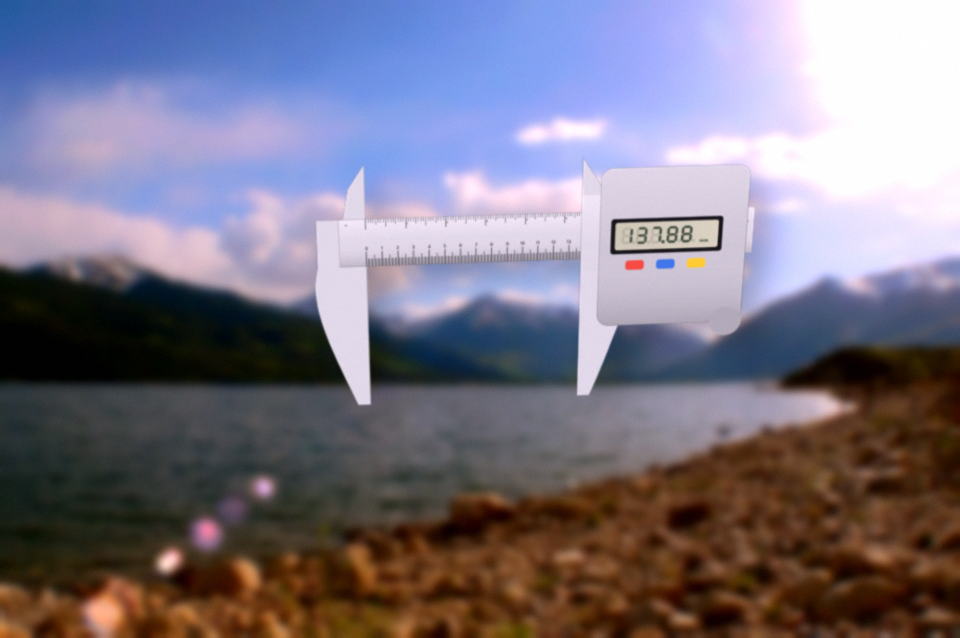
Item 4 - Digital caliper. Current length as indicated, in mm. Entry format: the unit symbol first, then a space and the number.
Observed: mm 137.88
